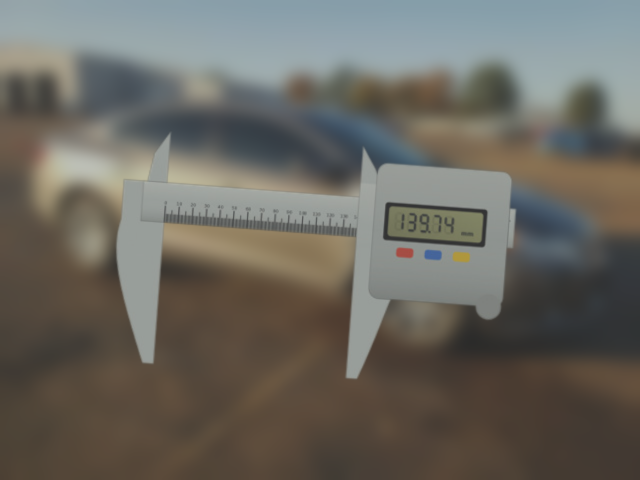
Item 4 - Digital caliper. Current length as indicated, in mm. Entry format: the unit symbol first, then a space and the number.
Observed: mm 139.74
